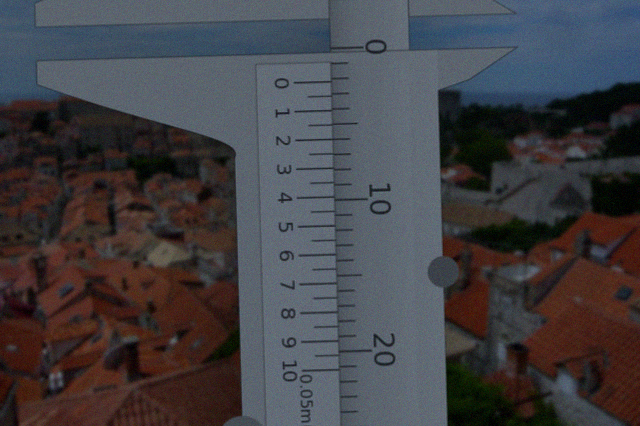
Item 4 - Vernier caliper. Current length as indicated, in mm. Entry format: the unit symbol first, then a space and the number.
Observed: mm 2.2
